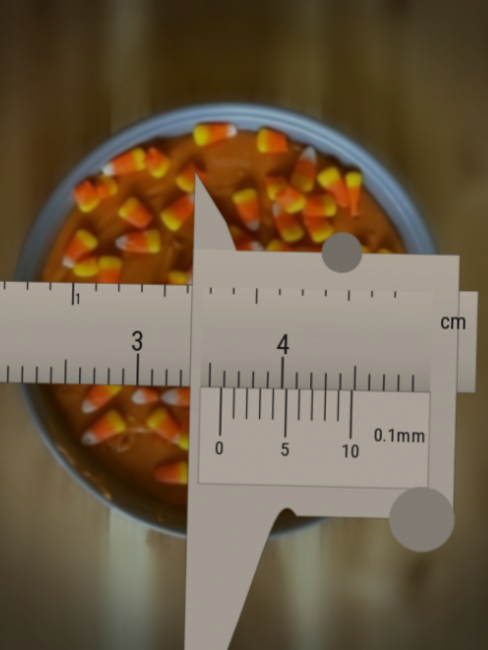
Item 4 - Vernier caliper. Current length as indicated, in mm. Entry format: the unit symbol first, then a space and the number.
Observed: mm 35.8
